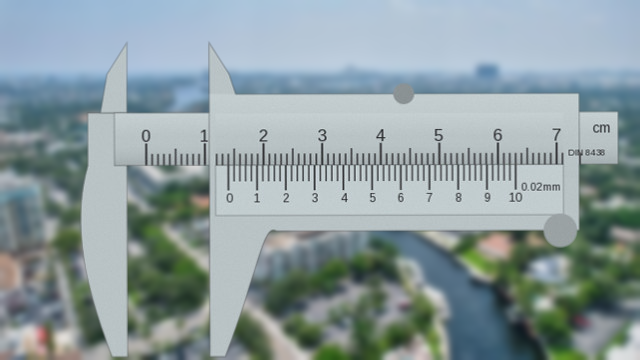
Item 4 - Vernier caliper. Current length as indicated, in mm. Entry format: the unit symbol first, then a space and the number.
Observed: mm 14.0
